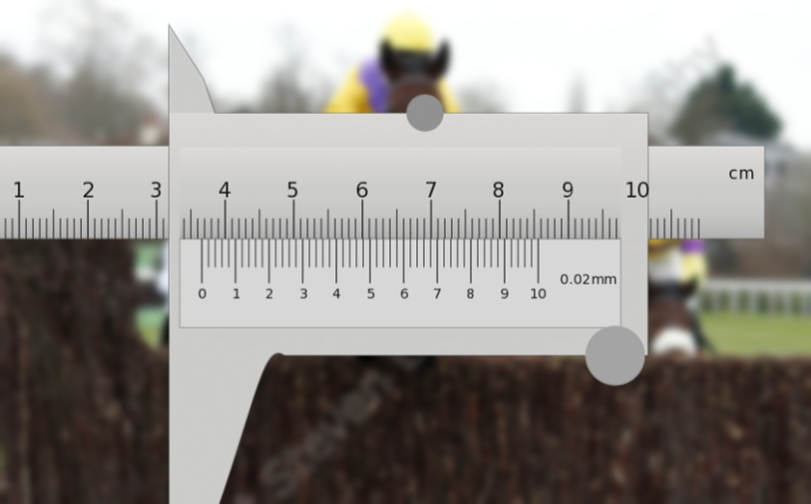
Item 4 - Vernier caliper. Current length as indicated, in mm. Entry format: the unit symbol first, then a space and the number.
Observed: mm 36.6
